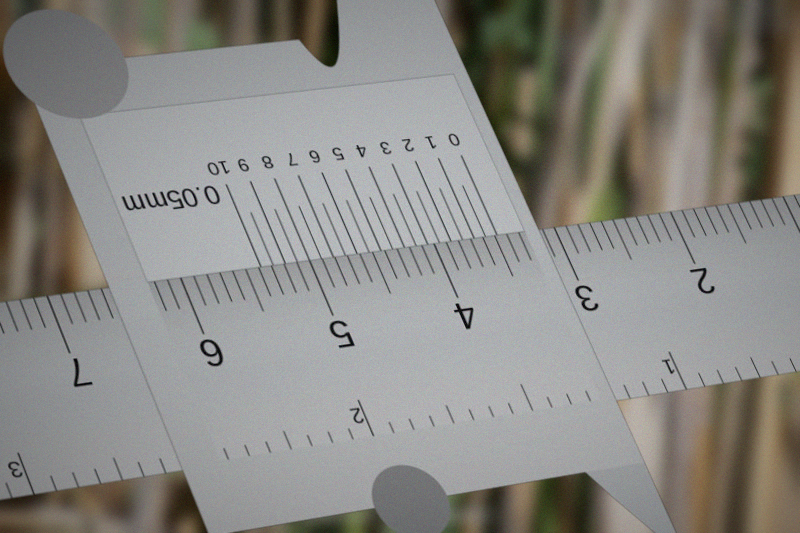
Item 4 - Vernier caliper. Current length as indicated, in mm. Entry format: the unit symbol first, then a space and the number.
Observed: mm 34.8
